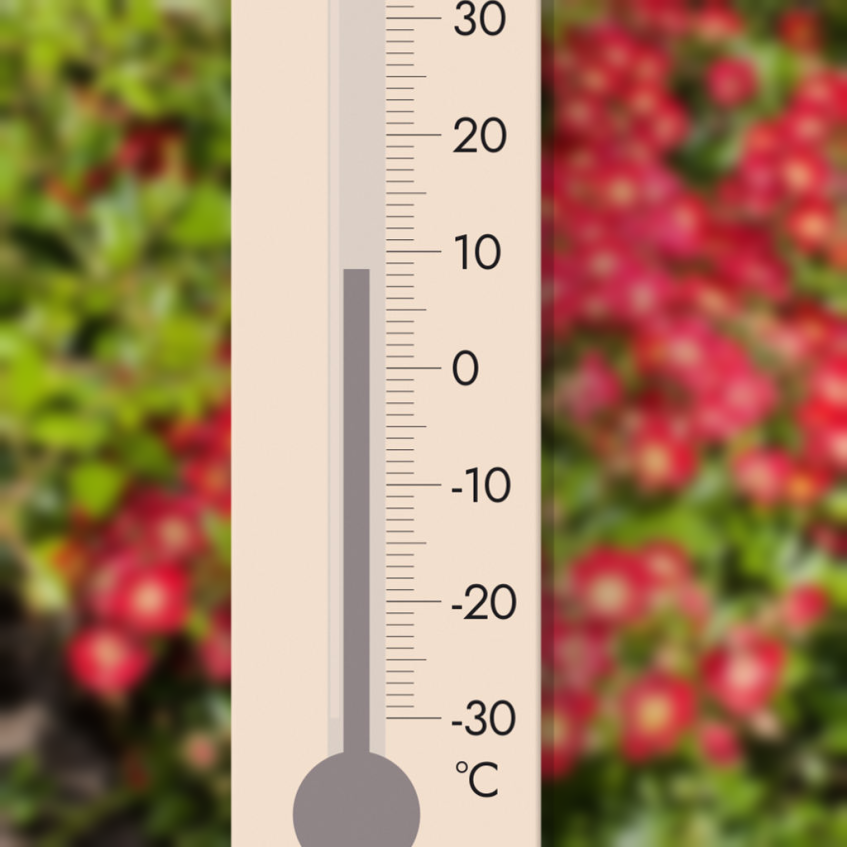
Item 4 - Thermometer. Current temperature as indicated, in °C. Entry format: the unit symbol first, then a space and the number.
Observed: °C 8.5
